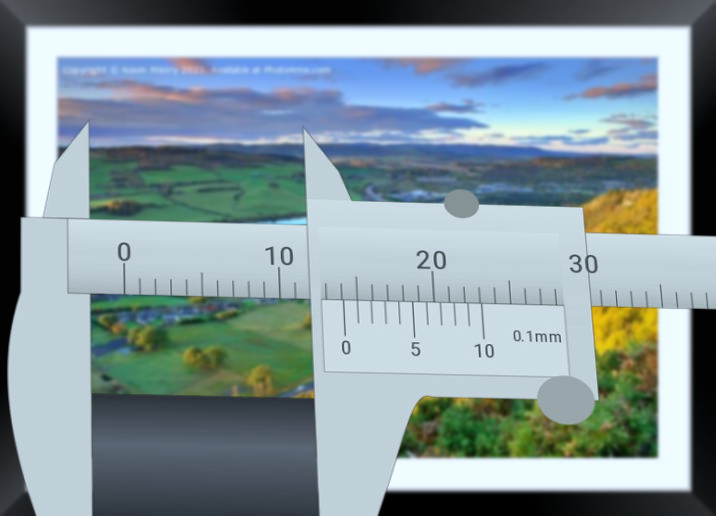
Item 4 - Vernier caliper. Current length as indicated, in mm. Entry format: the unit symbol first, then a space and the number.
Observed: mm 14.1
